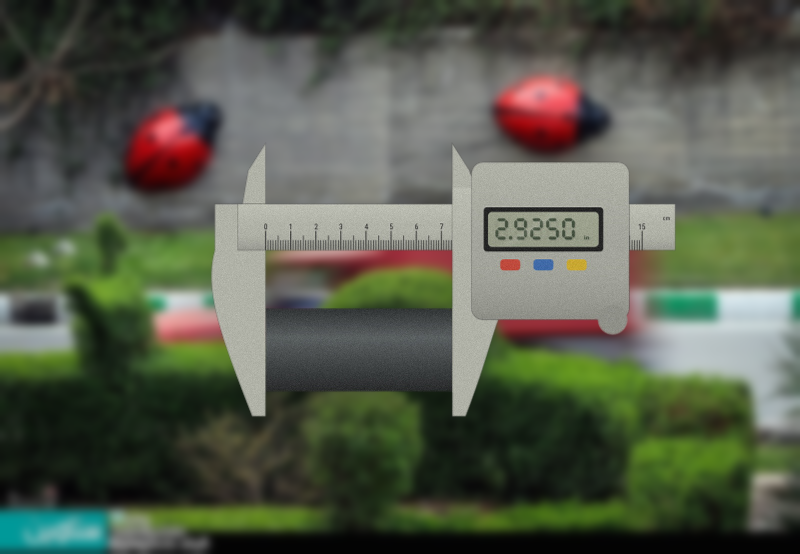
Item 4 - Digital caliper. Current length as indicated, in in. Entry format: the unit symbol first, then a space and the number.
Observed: in 2.9250
